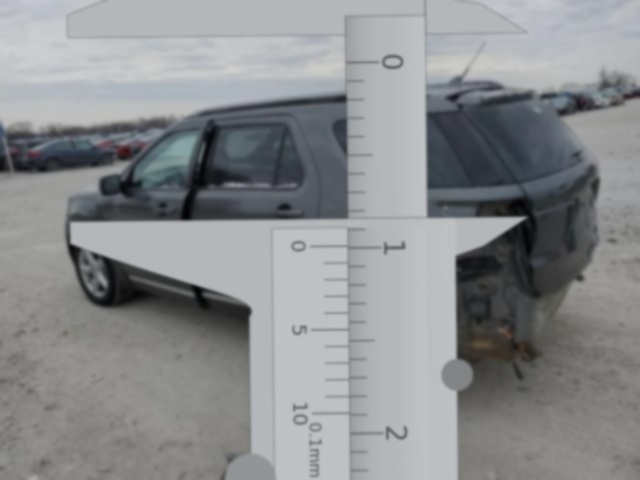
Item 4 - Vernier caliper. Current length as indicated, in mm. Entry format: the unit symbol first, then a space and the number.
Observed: mm 9.9
